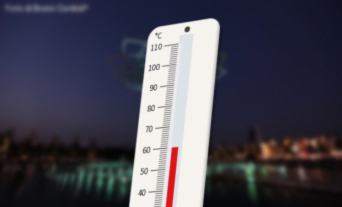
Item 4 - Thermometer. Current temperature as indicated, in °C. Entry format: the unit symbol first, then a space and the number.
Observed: °C 60
